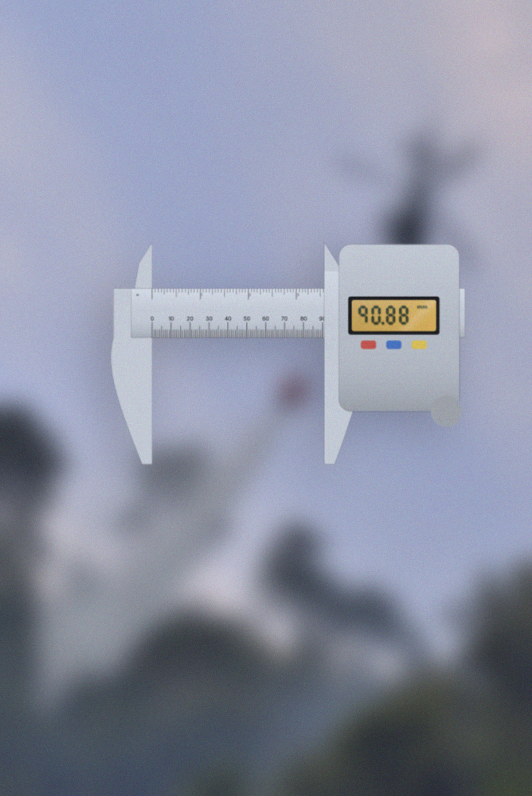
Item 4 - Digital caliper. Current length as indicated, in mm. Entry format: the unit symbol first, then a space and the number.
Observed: mm 90.88
